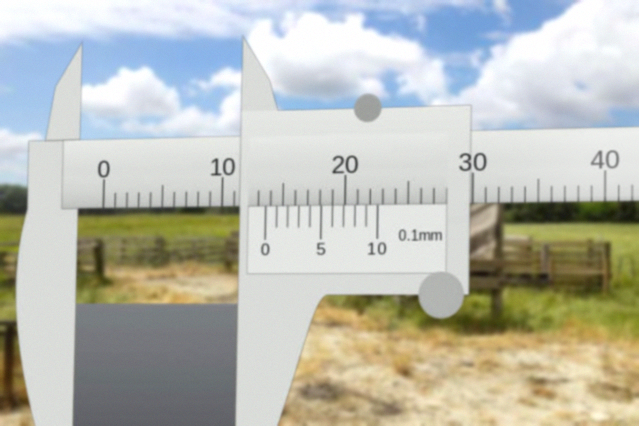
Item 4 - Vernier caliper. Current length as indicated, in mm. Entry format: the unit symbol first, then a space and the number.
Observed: mm 13.6
